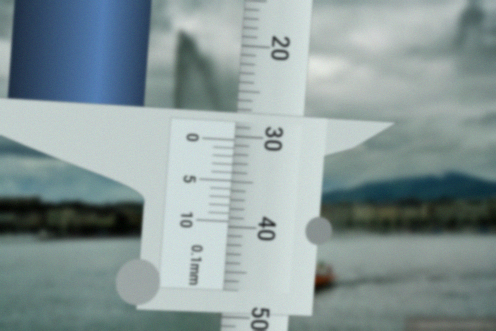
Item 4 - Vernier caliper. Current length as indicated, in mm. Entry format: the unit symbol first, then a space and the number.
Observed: mm 30.4
